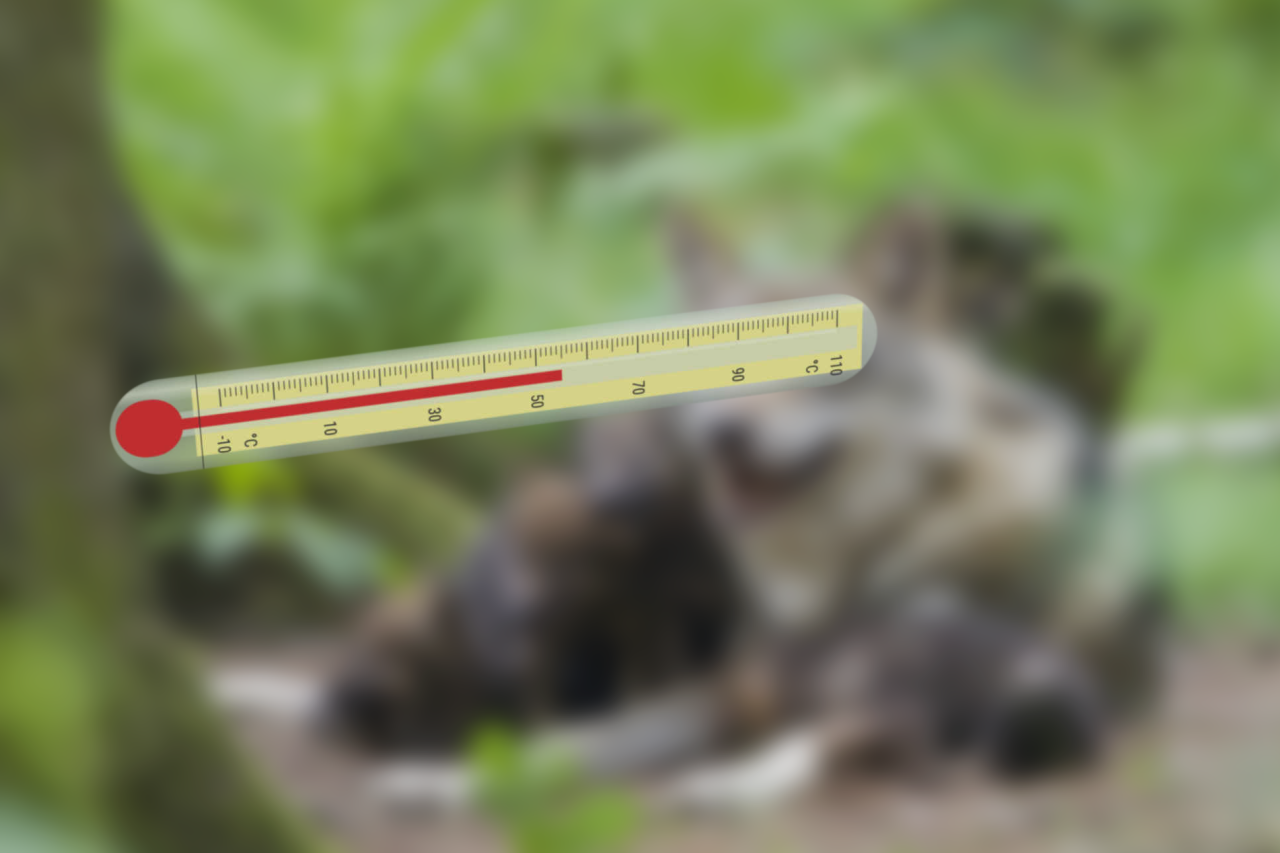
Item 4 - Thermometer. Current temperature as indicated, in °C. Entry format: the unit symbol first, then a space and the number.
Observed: °C 55
